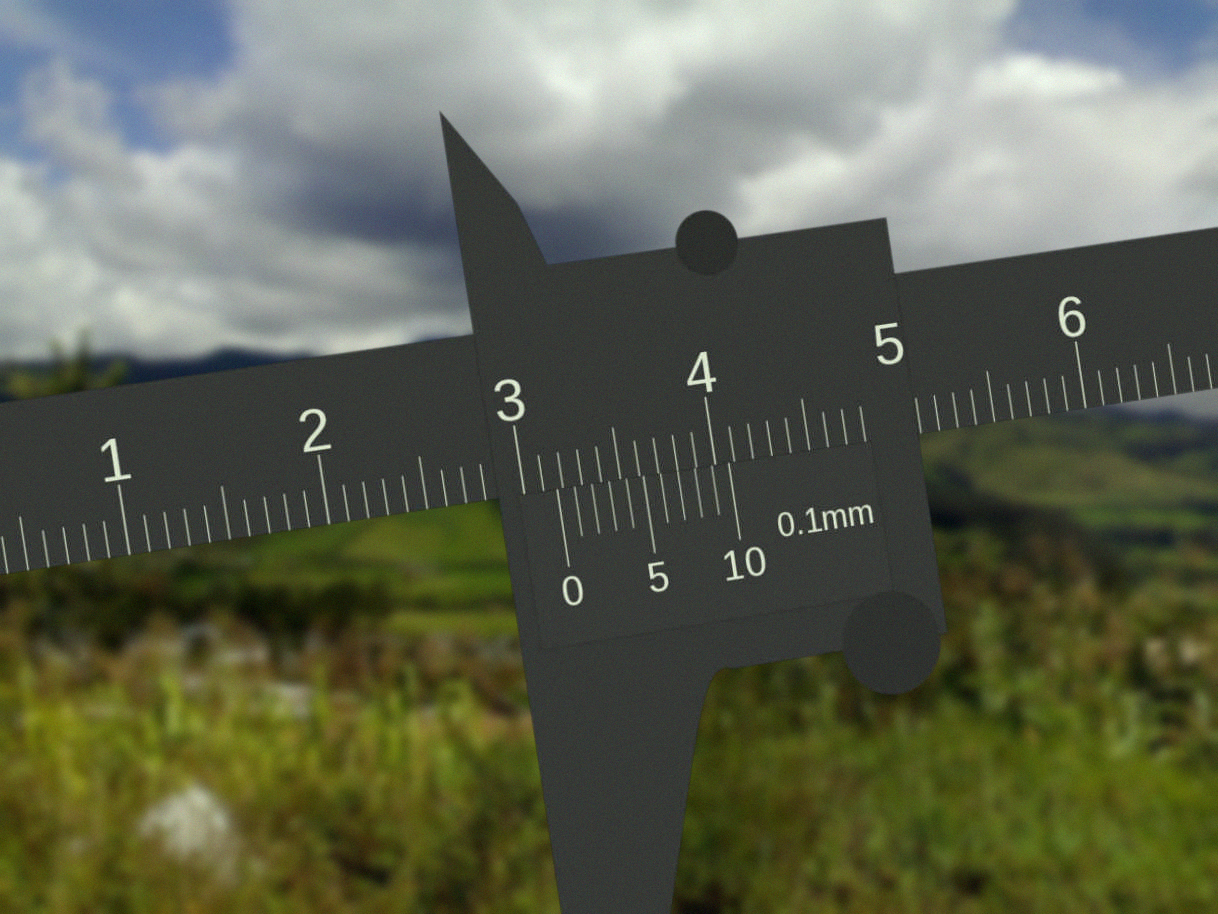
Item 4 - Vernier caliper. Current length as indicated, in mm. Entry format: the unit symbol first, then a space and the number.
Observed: mm 31.7
